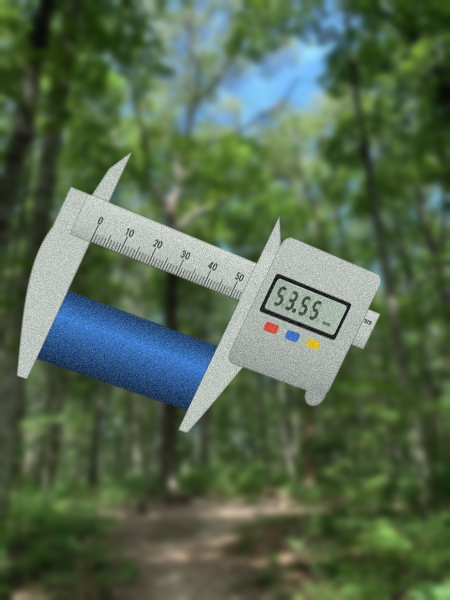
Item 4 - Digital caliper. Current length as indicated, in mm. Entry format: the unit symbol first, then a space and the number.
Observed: mm 53.55
